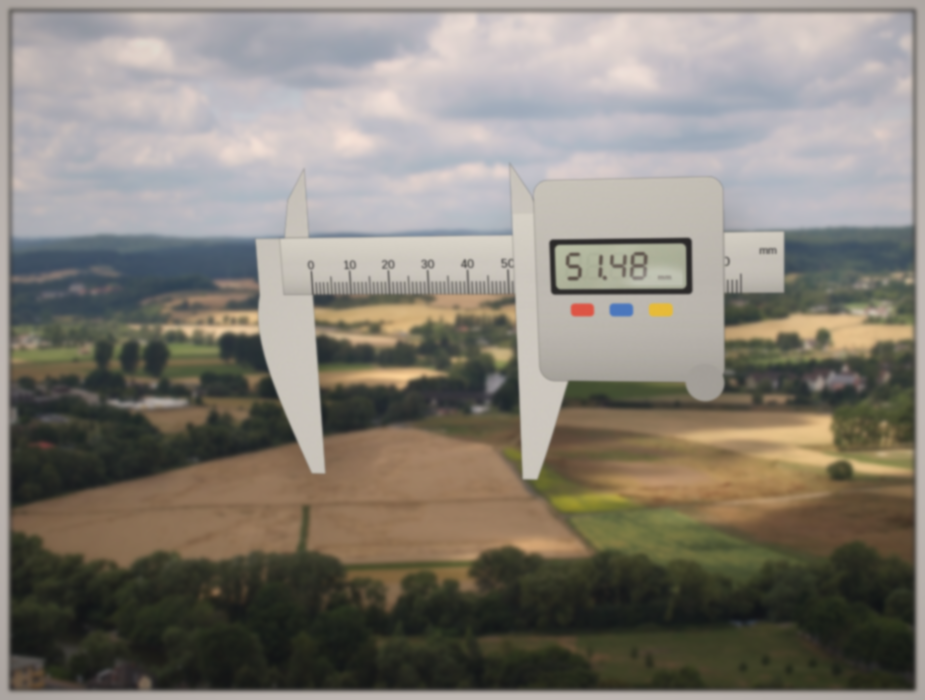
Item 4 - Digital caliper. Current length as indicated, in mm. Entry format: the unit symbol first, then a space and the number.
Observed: mm 51.48
